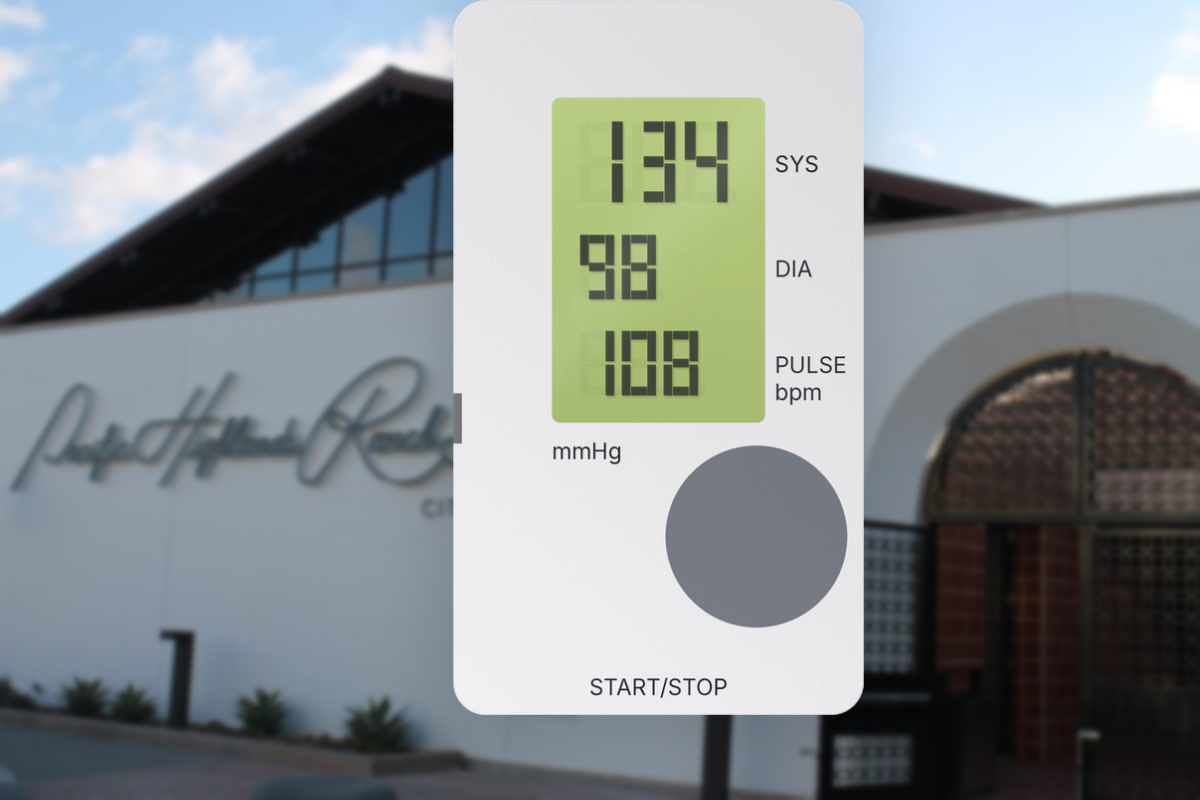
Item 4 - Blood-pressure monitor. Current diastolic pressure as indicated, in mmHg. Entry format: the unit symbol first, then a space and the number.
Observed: mmHg 98
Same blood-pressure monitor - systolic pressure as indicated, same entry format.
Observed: mmHg 134
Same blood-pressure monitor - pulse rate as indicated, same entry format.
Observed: bpm 108
